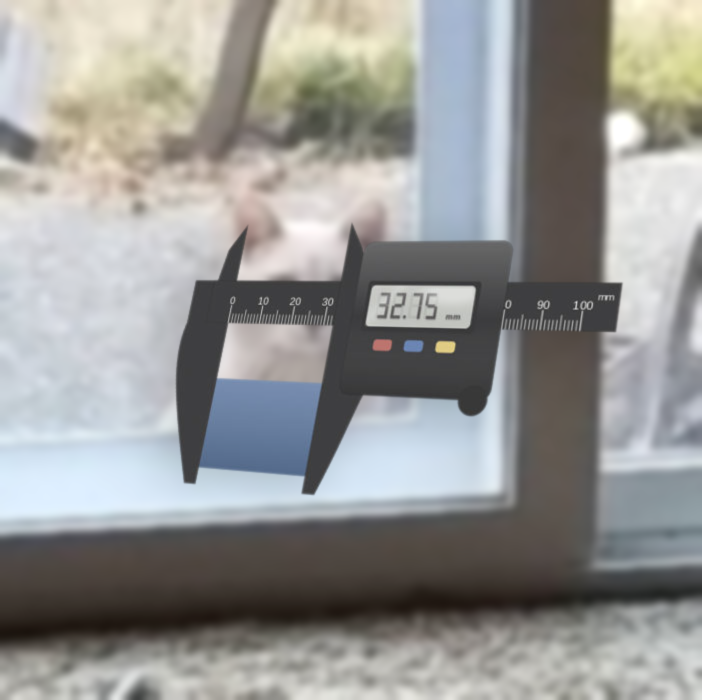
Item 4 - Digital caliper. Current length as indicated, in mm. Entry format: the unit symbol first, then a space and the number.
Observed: mm 32.75
